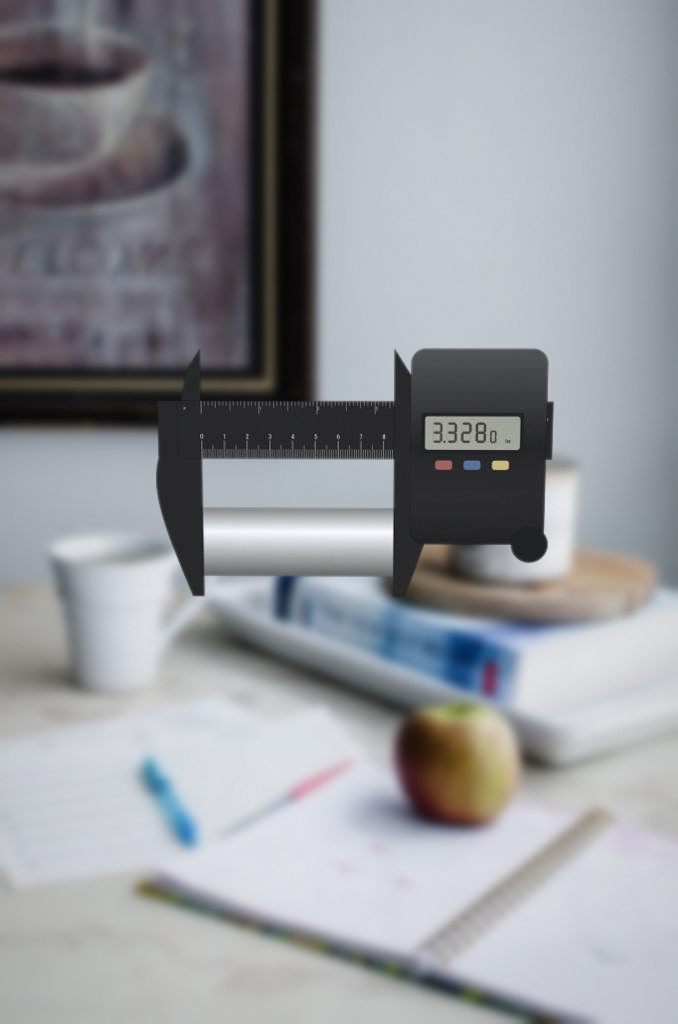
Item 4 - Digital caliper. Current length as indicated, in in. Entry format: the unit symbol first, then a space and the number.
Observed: in 3.3280
